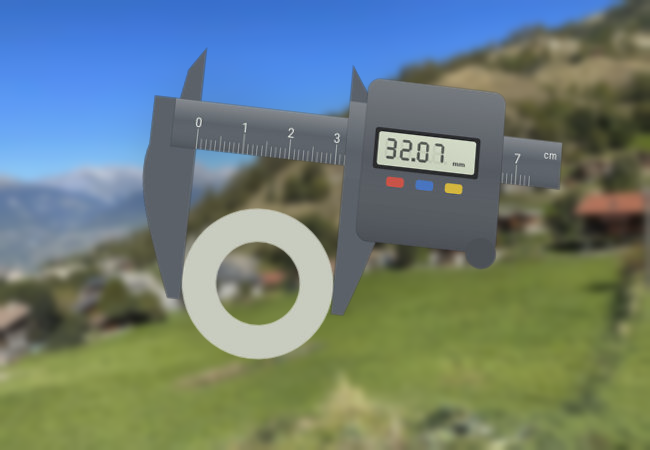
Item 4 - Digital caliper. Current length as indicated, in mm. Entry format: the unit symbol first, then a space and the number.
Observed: mm 32.07
